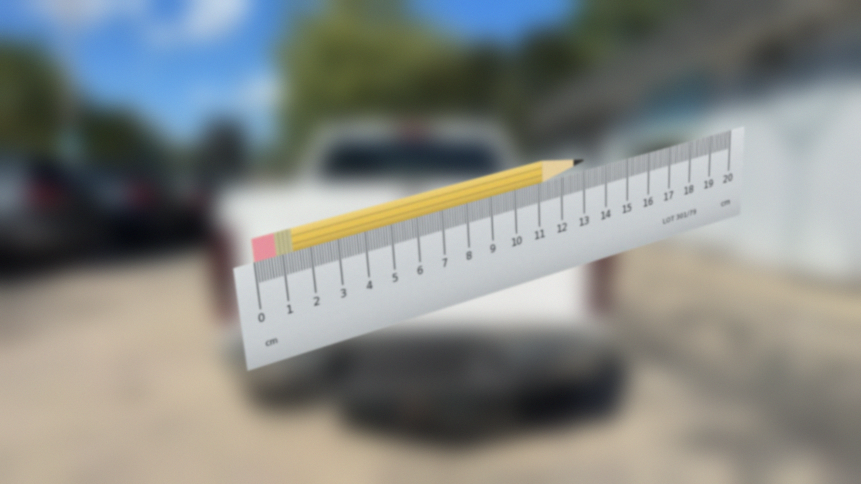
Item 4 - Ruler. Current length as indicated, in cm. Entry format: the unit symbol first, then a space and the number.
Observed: cm 13
